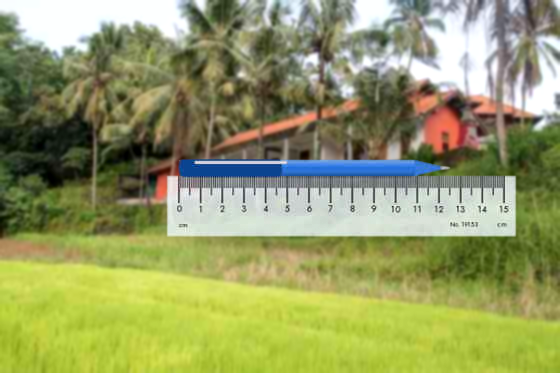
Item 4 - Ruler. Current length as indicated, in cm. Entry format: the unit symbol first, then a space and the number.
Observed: cm 12.5
